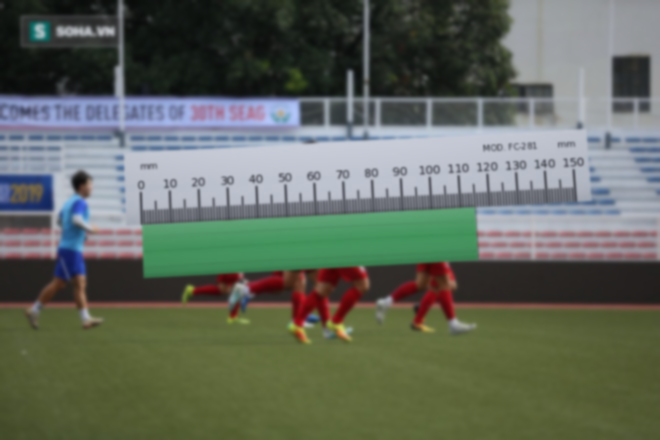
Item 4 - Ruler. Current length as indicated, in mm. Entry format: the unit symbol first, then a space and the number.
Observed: mm 115
